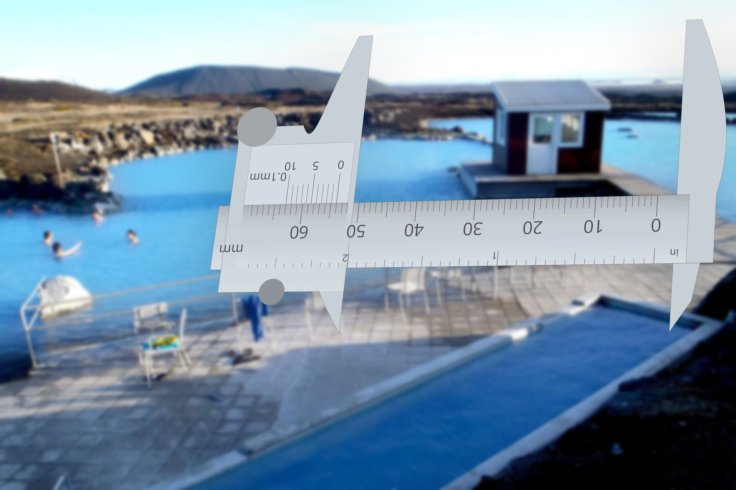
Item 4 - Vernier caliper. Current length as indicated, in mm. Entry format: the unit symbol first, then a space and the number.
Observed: mm 54.0
